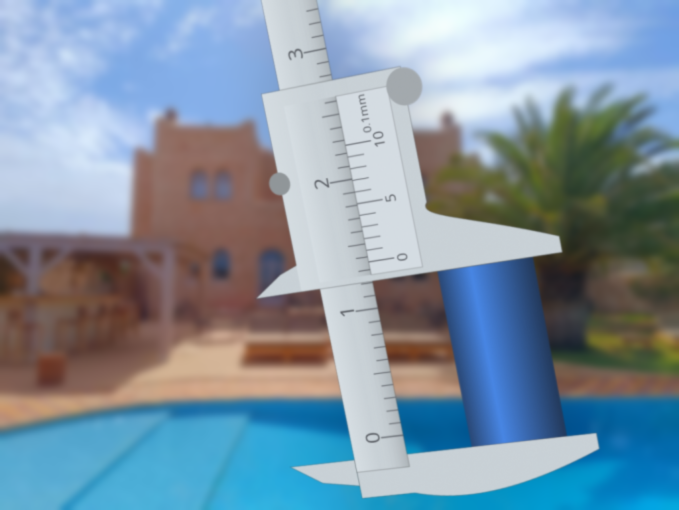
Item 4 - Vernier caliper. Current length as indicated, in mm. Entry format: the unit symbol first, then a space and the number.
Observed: mm 13.6
